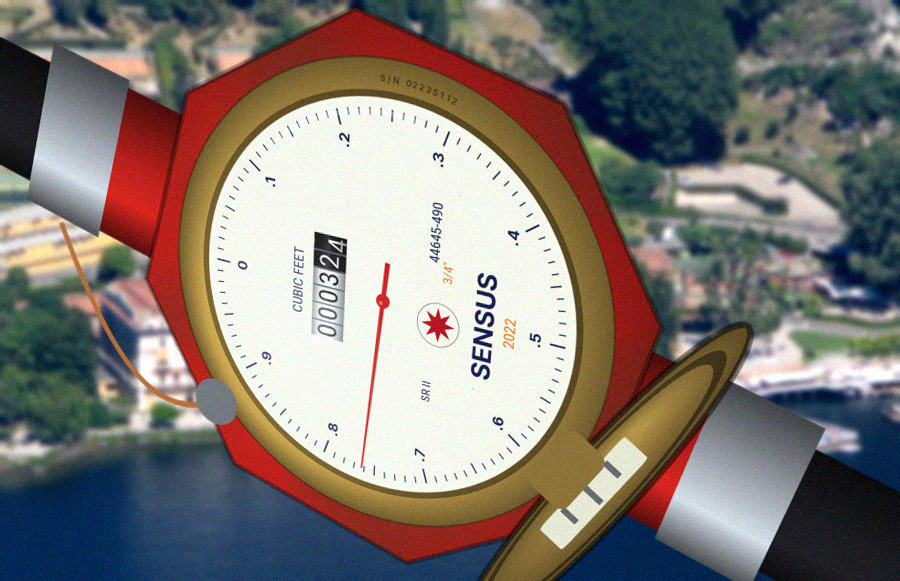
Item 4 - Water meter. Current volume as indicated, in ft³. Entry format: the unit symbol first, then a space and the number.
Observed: ft³ 323.76
